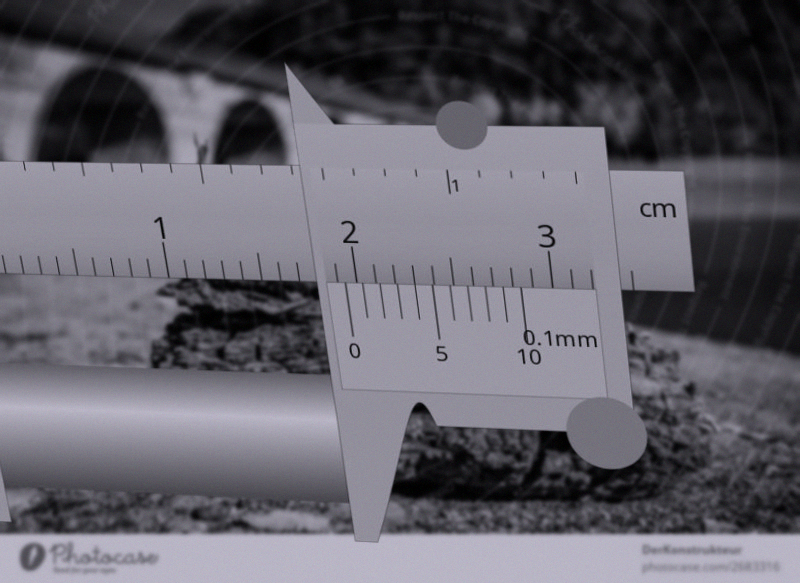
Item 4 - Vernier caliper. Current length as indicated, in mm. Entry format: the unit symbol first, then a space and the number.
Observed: mm 19.4
